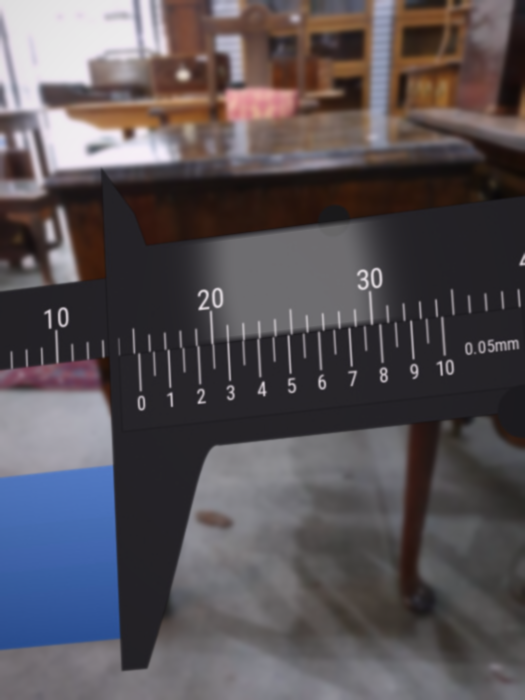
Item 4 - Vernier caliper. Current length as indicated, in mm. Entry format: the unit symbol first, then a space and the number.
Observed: mm 15.3
